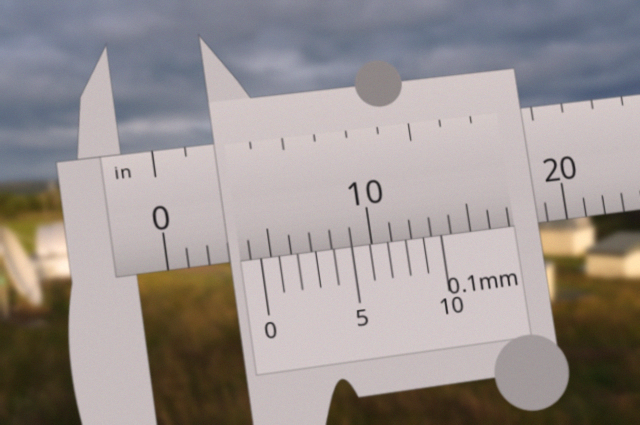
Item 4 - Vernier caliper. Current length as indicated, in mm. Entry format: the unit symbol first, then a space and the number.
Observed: mm 4.5
